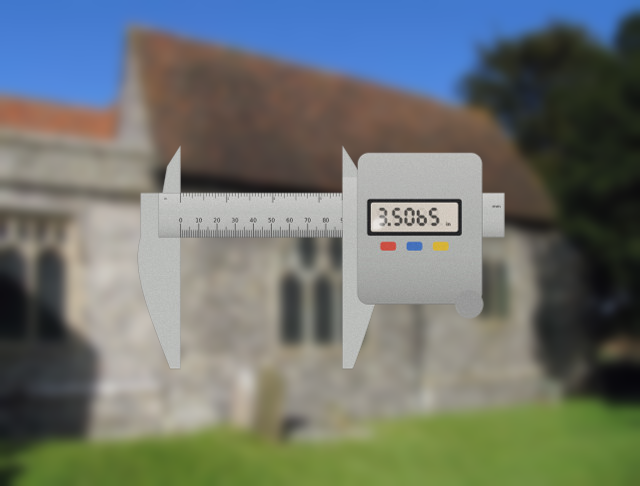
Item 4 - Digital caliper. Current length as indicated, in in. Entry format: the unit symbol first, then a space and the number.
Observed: in 3.5065
